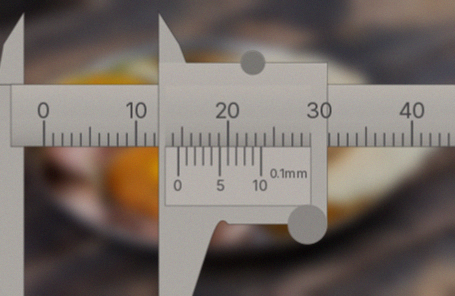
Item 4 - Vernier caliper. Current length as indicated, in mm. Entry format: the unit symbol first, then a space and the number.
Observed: mm 14.6
